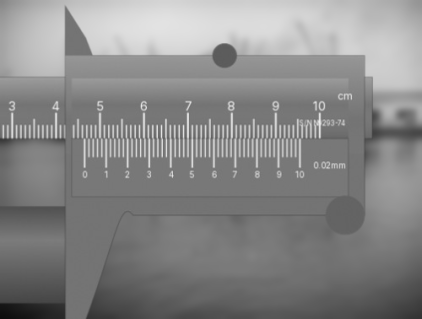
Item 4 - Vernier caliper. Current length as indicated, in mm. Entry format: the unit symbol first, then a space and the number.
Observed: mm 46.5
